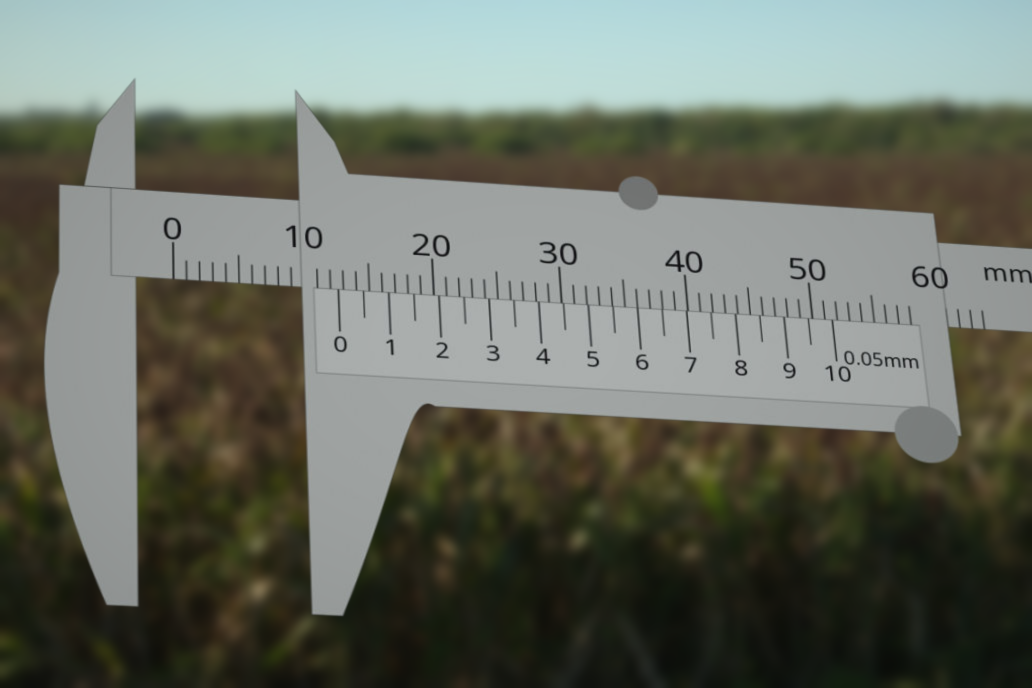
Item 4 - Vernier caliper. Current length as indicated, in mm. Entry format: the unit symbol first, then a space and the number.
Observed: mm 12.6
